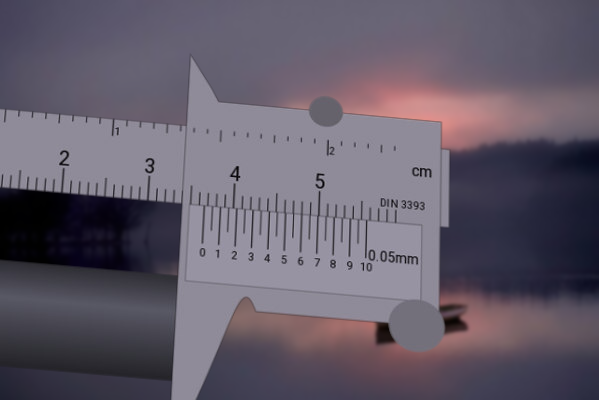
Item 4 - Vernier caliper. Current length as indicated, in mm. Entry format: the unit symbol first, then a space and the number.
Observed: mm 36.6
